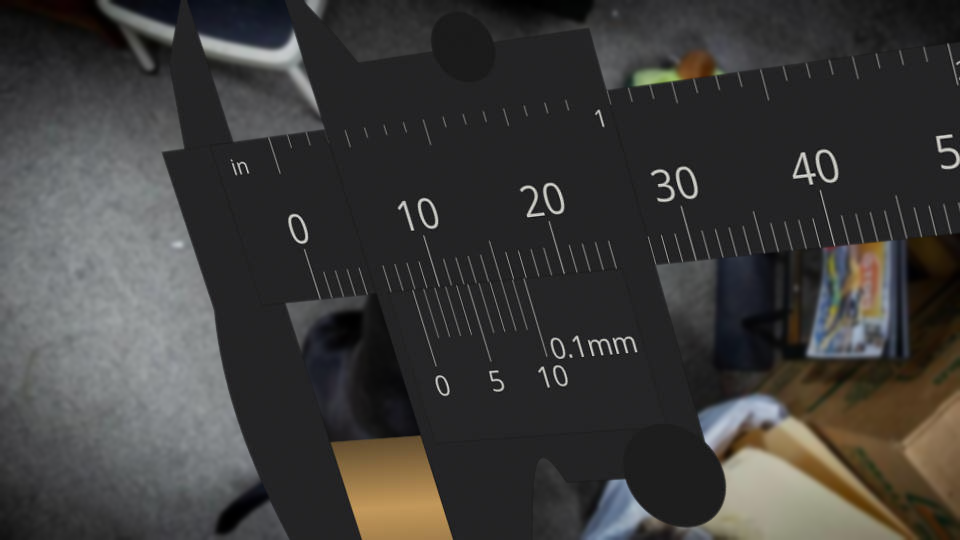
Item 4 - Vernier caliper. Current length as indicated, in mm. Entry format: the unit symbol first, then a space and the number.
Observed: mm 7.8
